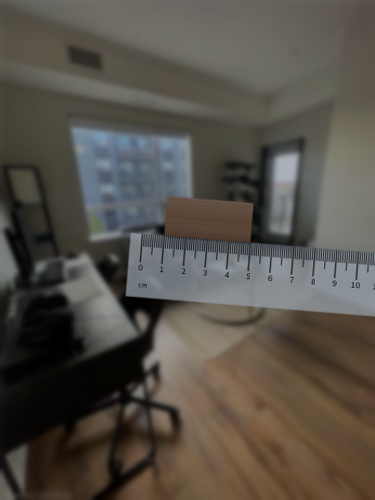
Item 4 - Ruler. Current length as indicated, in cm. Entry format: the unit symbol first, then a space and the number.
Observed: cm 4
